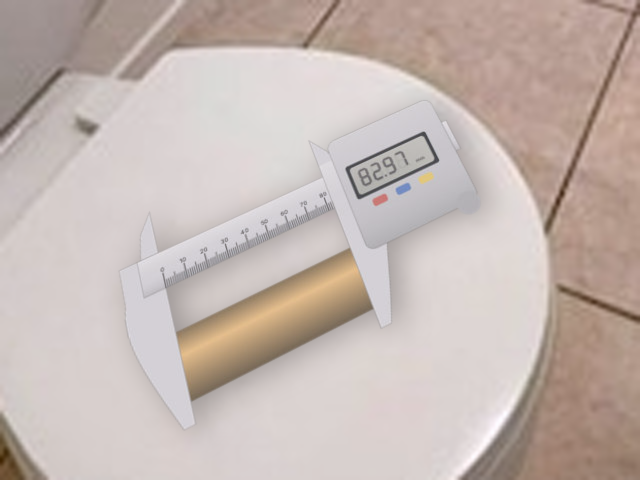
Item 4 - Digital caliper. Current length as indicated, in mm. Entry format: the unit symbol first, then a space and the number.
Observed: mm 82.97
